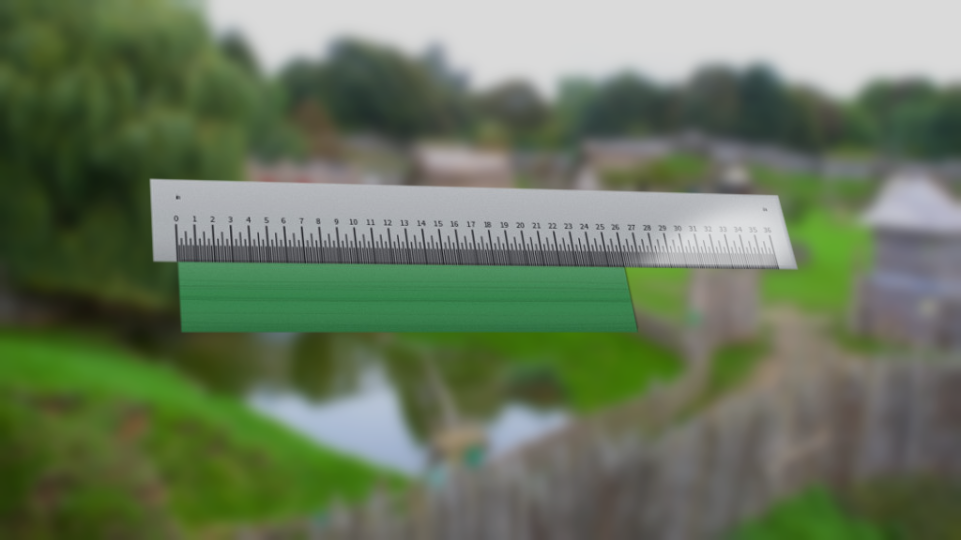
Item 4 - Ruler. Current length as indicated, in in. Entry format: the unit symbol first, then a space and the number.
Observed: in 26
